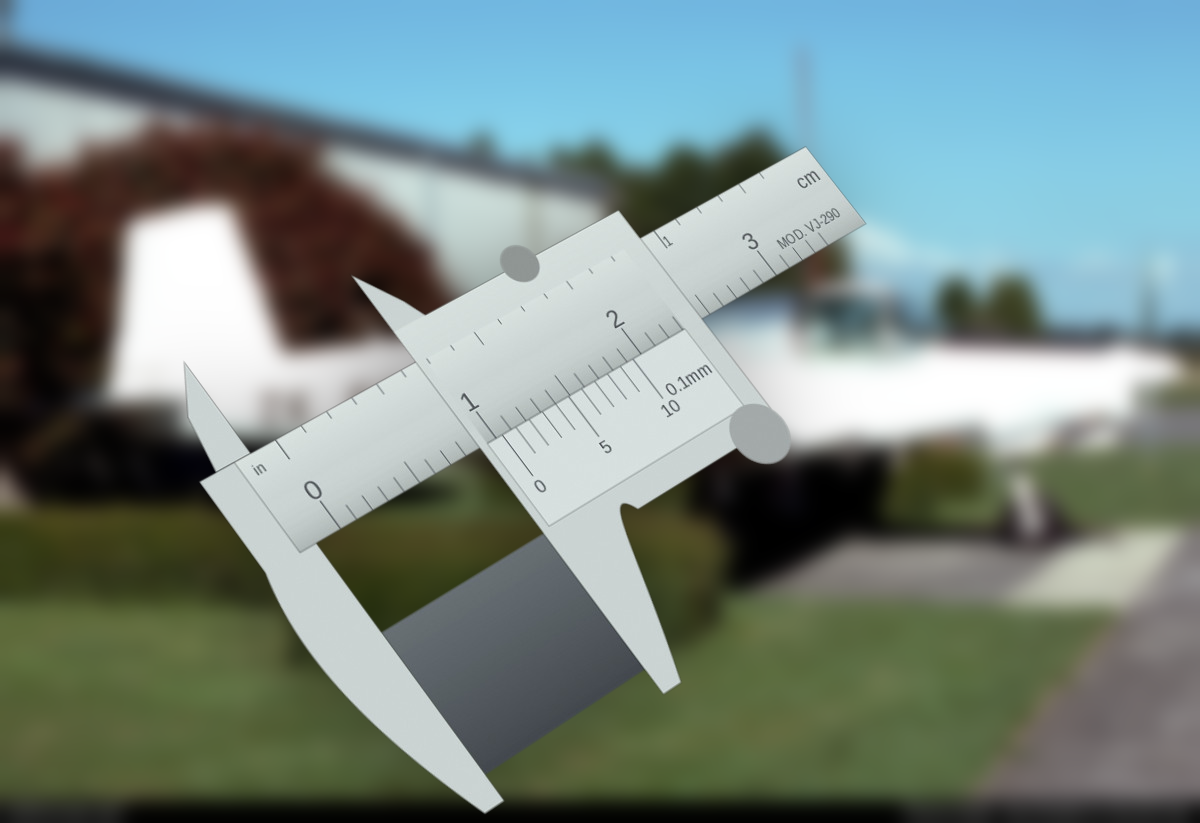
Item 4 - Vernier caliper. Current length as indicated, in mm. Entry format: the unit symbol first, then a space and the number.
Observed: mm 10.4
